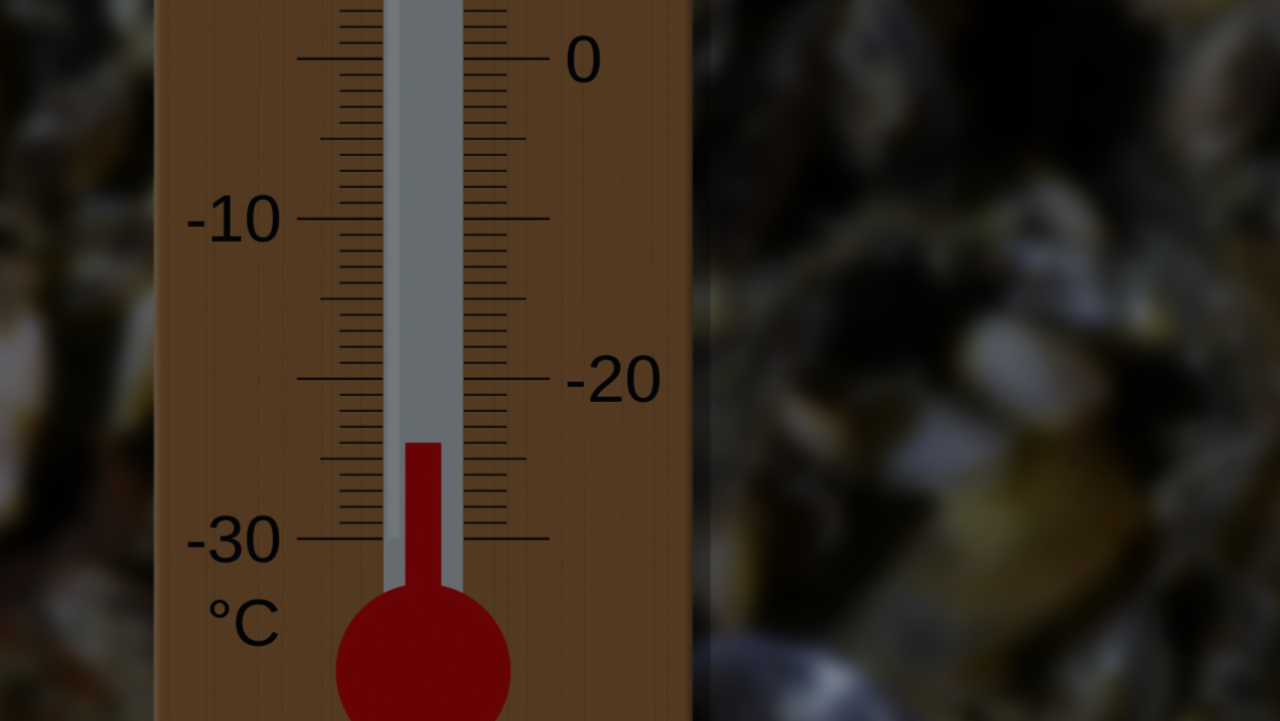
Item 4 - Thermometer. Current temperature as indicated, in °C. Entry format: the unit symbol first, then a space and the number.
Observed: °C -24
